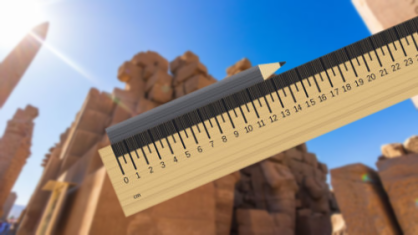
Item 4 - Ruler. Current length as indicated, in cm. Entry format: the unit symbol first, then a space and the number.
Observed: cm 14.5
